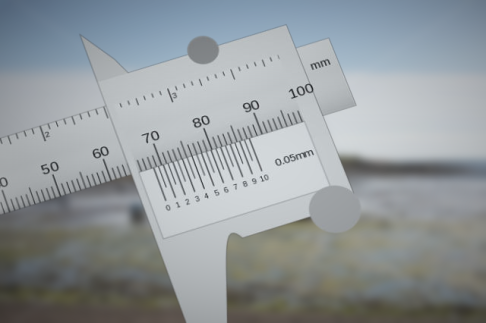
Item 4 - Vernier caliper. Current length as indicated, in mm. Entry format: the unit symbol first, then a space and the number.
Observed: mm 68.4
